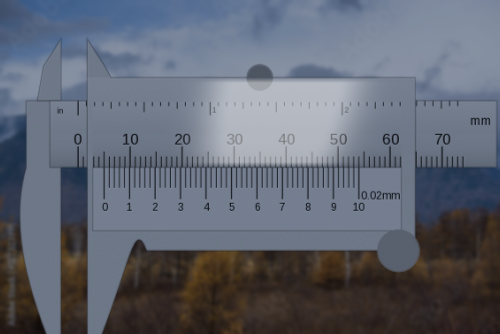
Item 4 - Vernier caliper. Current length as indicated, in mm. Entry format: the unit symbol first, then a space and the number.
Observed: mm 5.0
